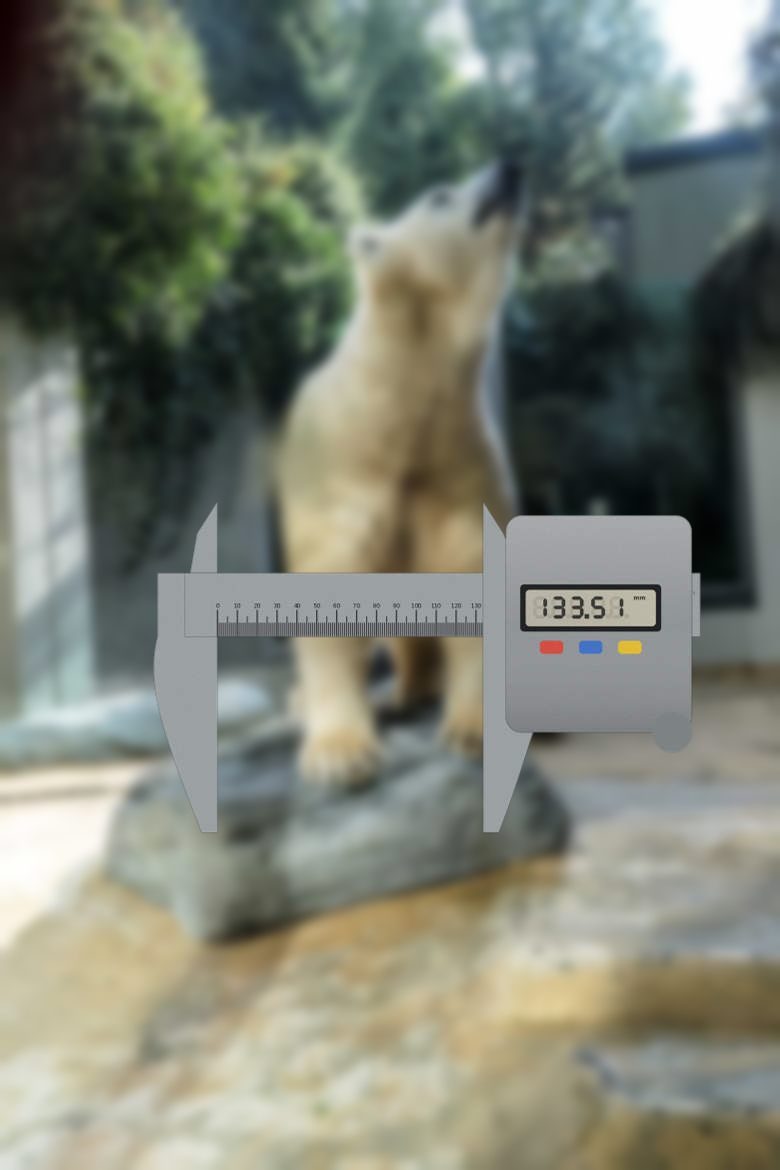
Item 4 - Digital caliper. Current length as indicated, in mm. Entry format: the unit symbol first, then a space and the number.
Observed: mm 133.51
